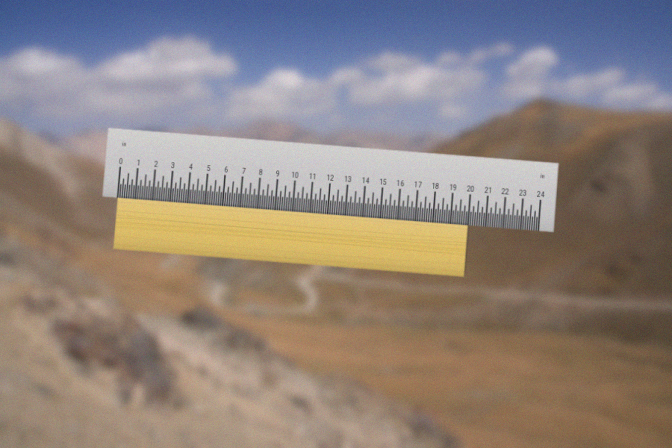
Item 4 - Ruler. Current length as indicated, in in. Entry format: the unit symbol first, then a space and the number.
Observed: in 20
